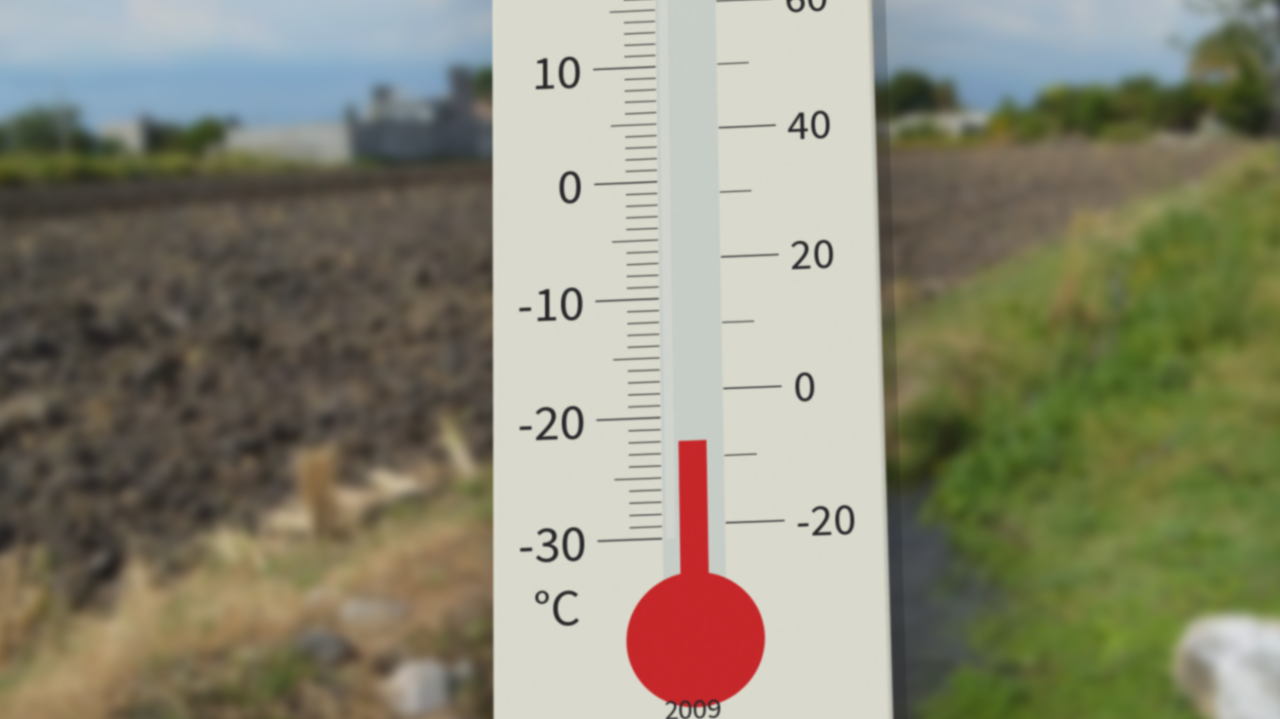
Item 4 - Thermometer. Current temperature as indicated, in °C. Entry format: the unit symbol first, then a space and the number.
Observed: °C -22
